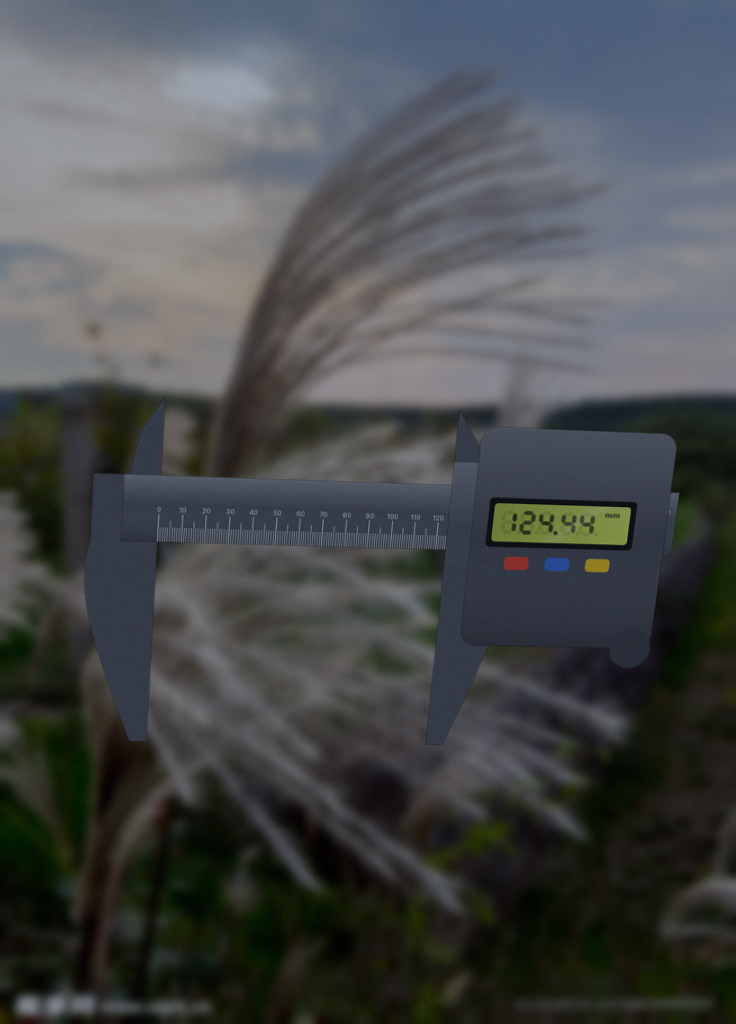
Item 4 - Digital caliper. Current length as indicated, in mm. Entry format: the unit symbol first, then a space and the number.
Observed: mm 124.44
